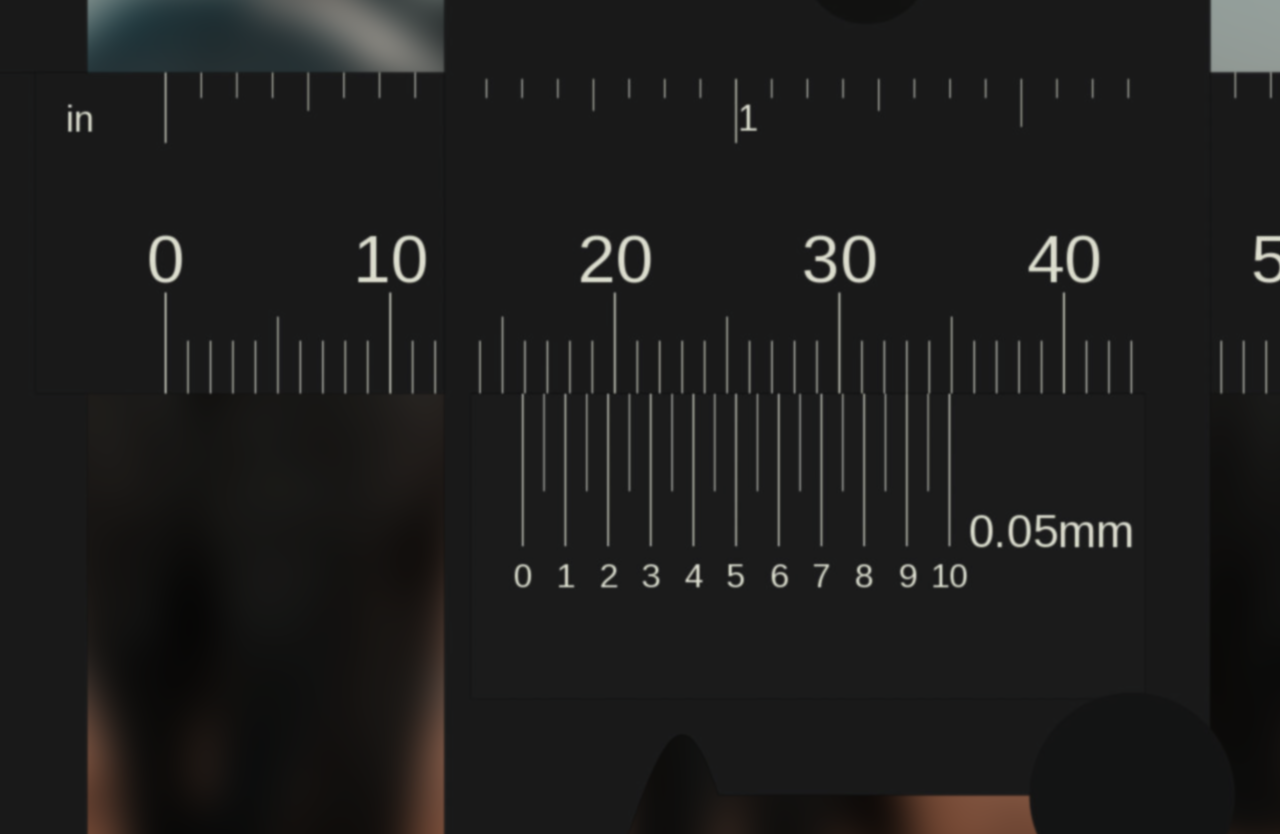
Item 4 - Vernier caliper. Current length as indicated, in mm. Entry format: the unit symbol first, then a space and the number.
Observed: mm 15.9
